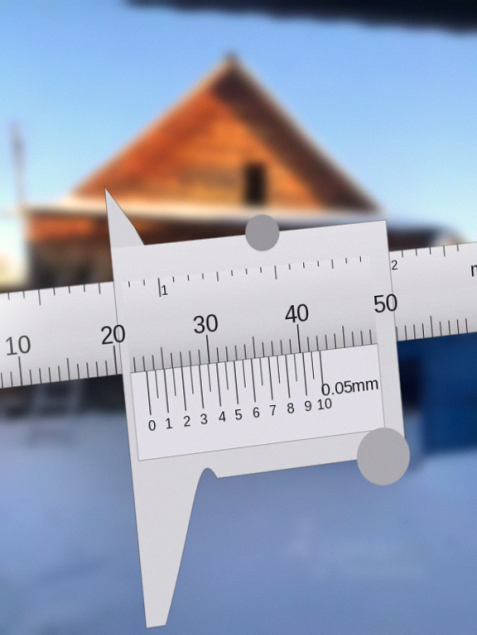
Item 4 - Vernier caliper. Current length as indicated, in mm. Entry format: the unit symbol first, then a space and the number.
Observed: mm 23.2
